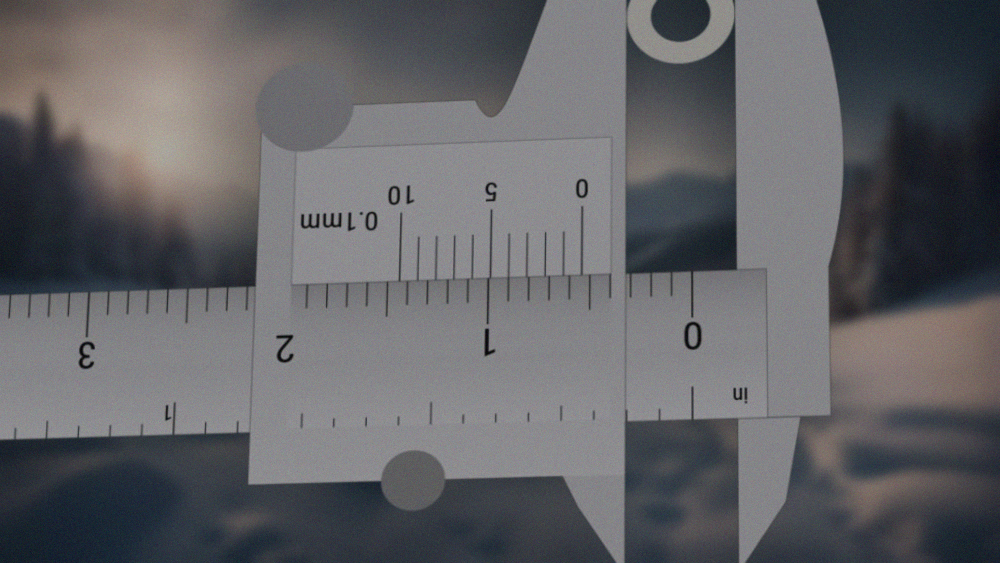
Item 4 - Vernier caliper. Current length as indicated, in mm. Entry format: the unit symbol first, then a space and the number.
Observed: mm 5.4
